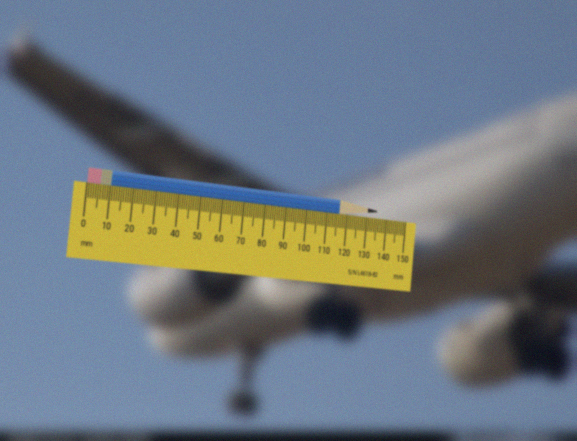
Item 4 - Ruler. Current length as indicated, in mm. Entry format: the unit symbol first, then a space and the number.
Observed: mm 135
